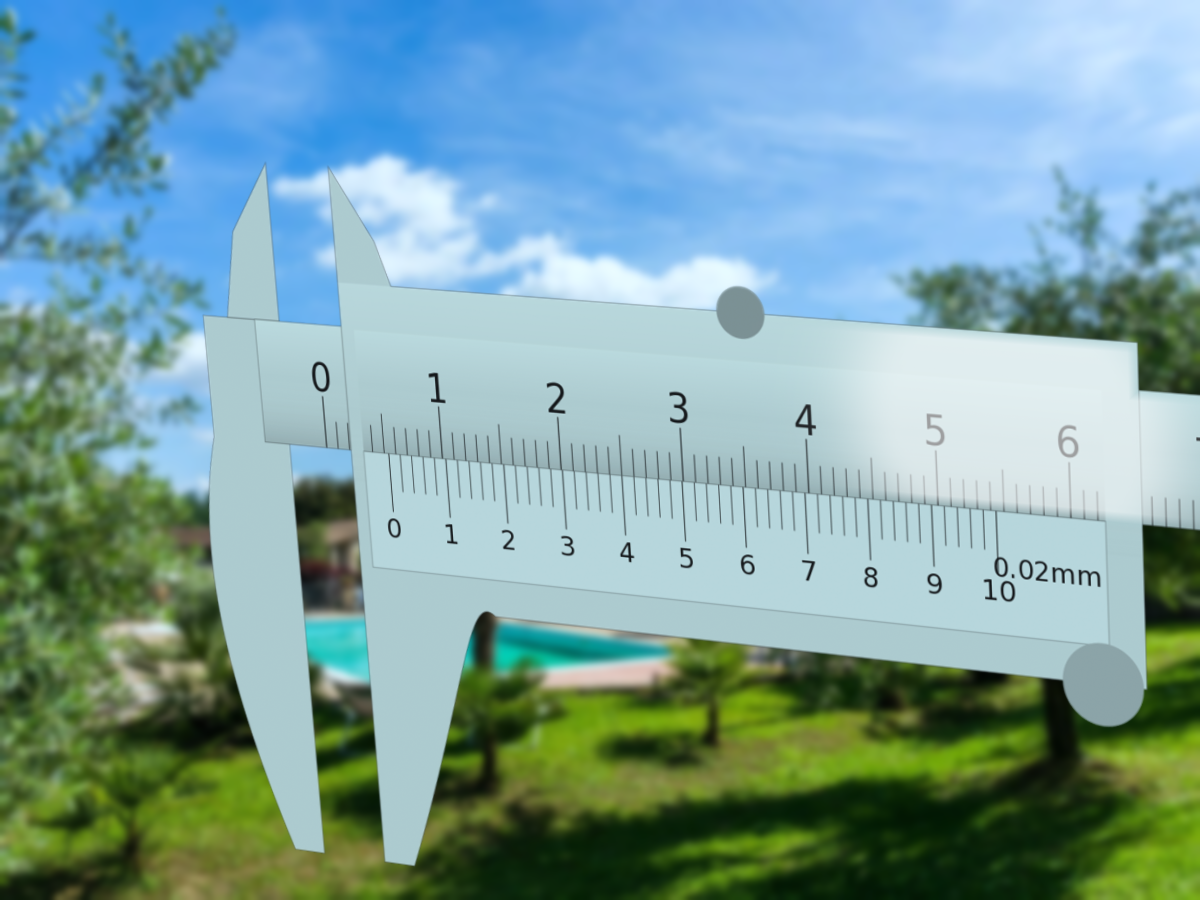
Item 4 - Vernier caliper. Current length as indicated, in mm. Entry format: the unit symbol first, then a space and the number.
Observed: mm 5.4
